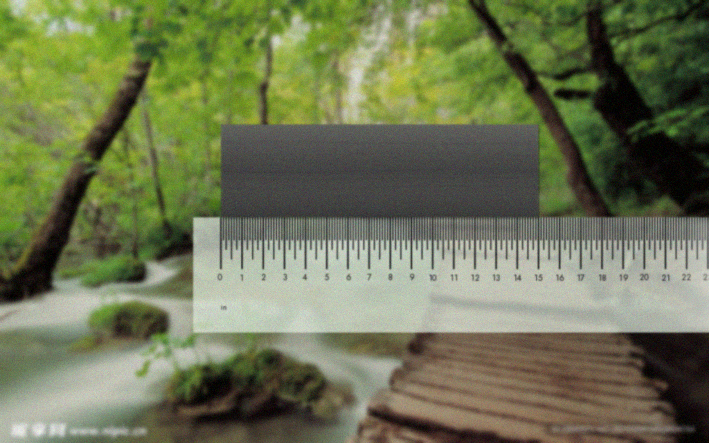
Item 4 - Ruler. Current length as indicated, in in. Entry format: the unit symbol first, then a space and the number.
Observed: in 15
